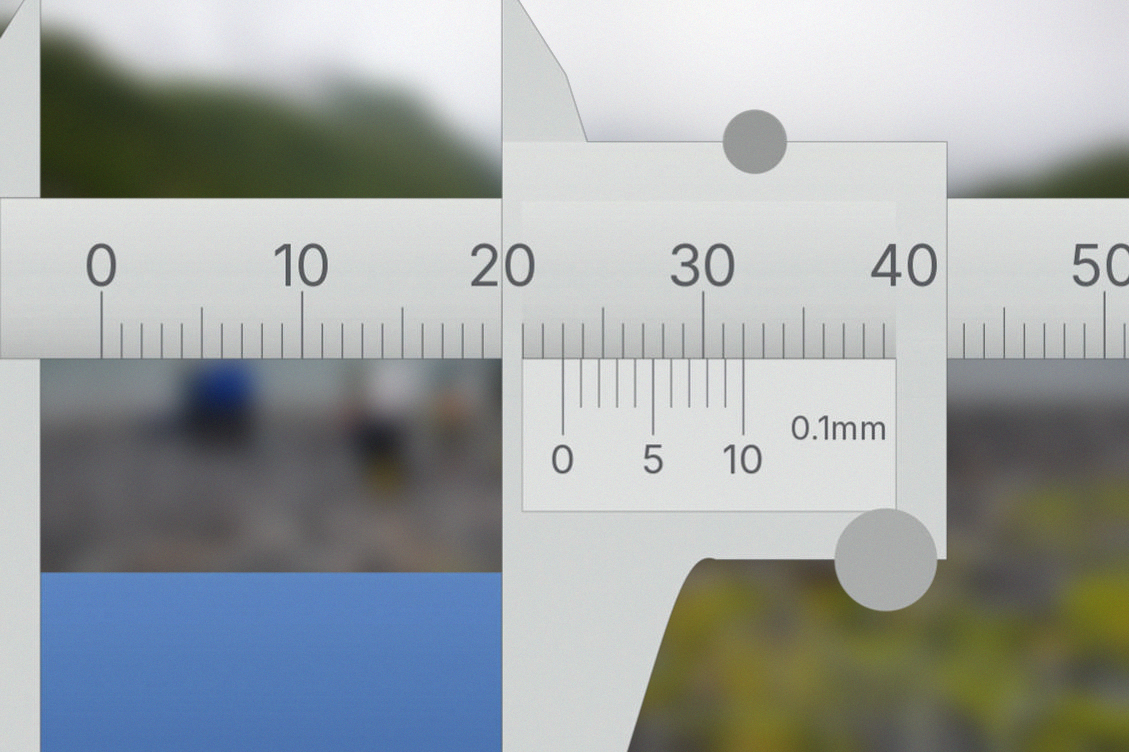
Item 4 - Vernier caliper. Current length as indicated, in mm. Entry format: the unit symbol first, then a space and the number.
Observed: mm 23.0
